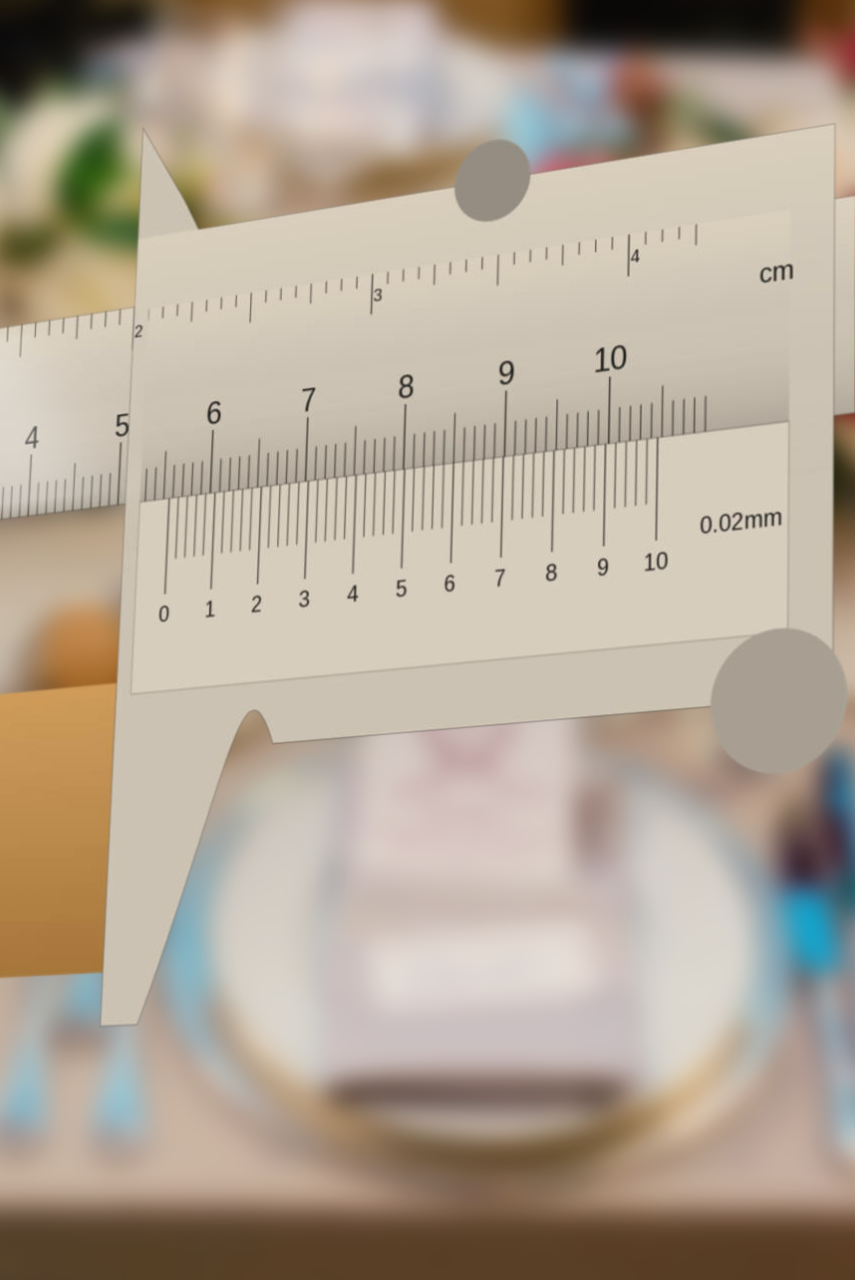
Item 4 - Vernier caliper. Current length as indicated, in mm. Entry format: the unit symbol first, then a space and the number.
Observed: mm 55.6
